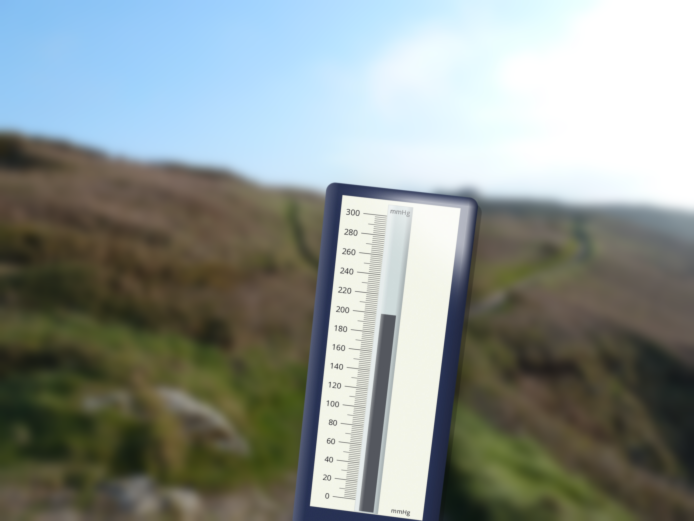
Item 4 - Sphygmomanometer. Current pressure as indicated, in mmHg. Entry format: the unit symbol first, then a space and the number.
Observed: mmHg 200
